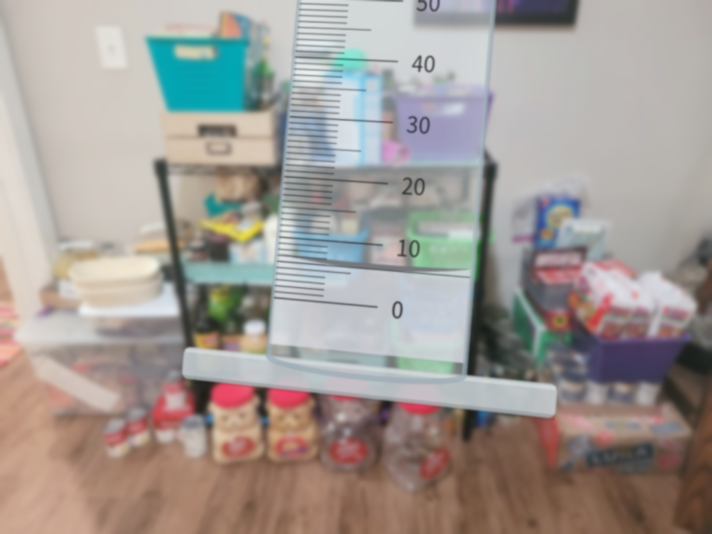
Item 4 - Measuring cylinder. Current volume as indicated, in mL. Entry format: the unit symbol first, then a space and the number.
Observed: mL 6
